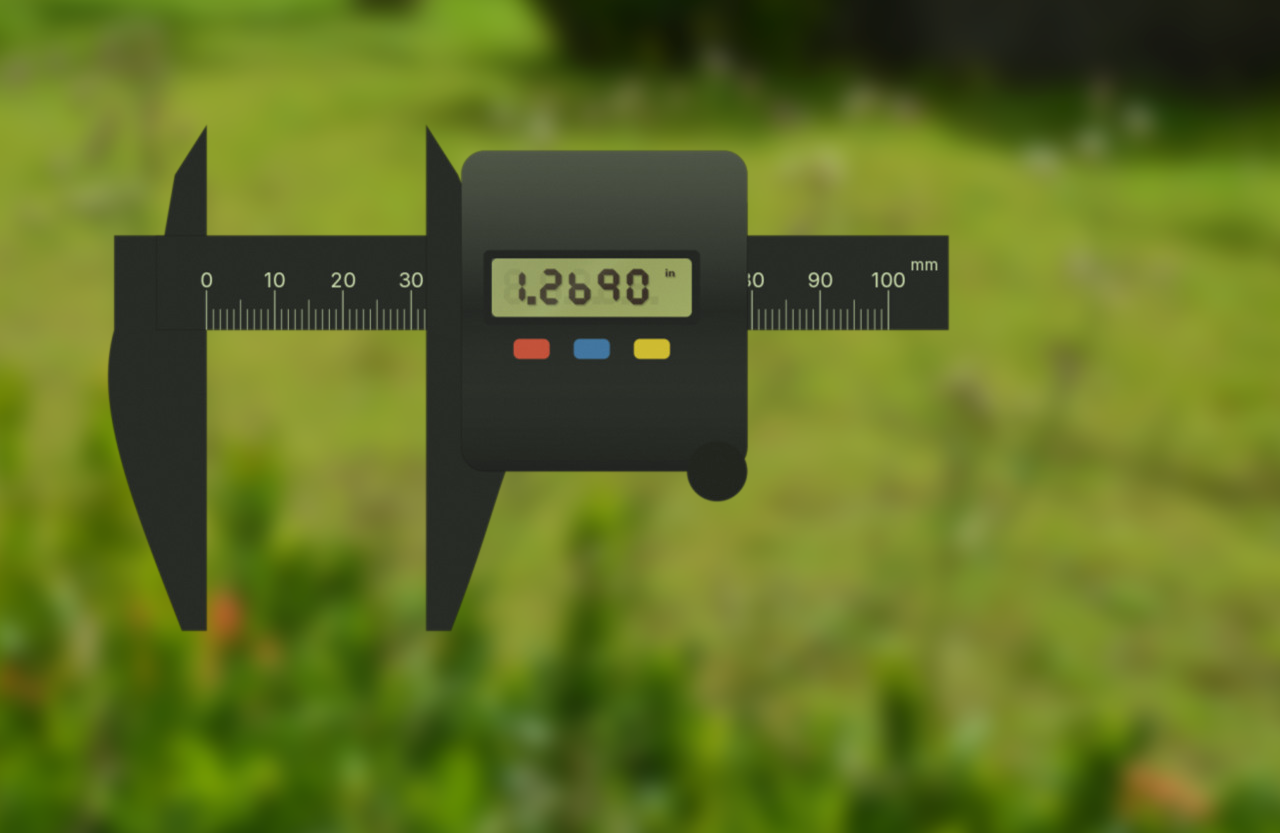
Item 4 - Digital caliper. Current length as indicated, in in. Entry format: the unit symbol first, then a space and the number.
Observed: in 1.2690
